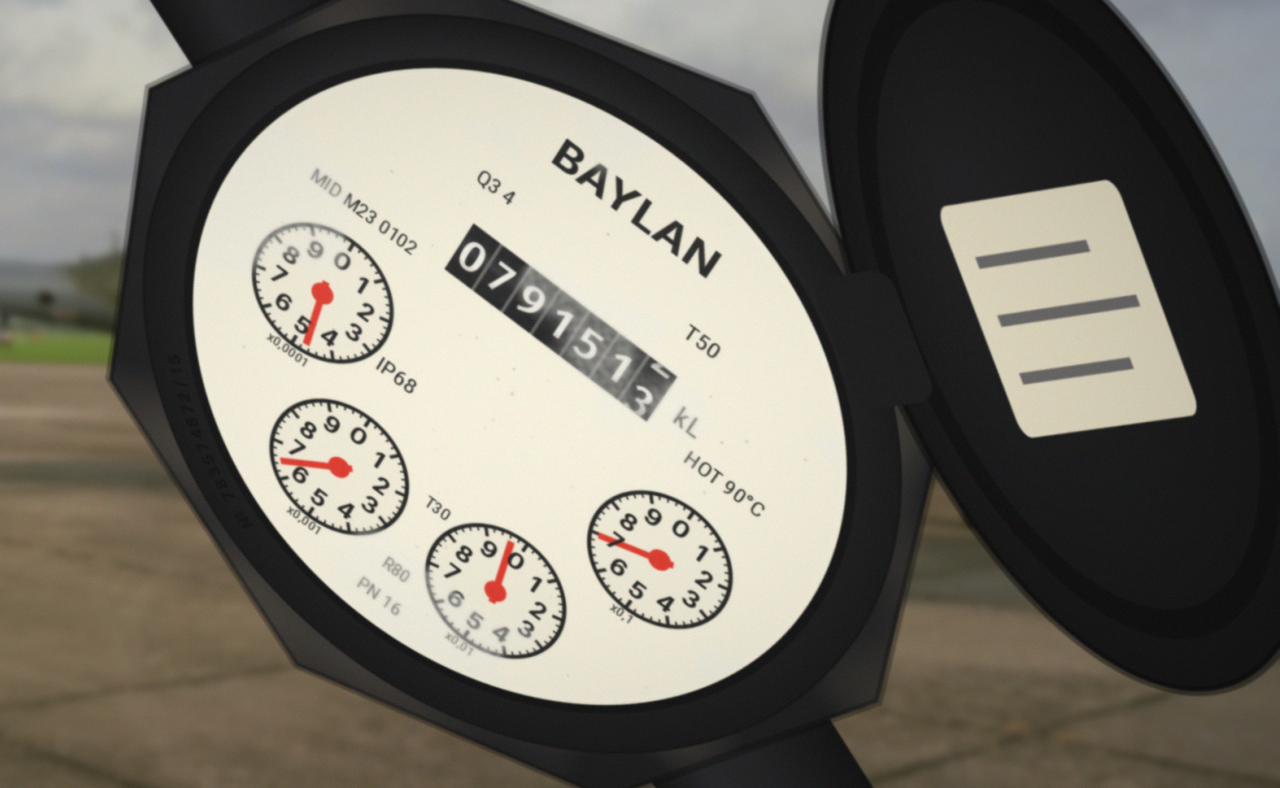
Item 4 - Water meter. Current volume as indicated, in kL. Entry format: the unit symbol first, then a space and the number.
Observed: kL 791512.6964
